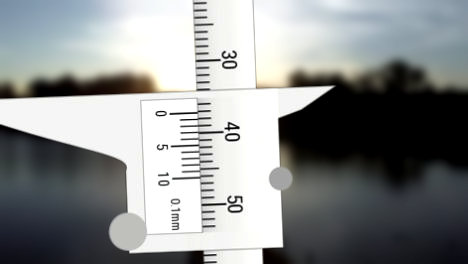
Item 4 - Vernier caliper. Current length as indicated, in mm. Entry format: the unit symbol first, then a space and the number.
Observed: mm 37.2
